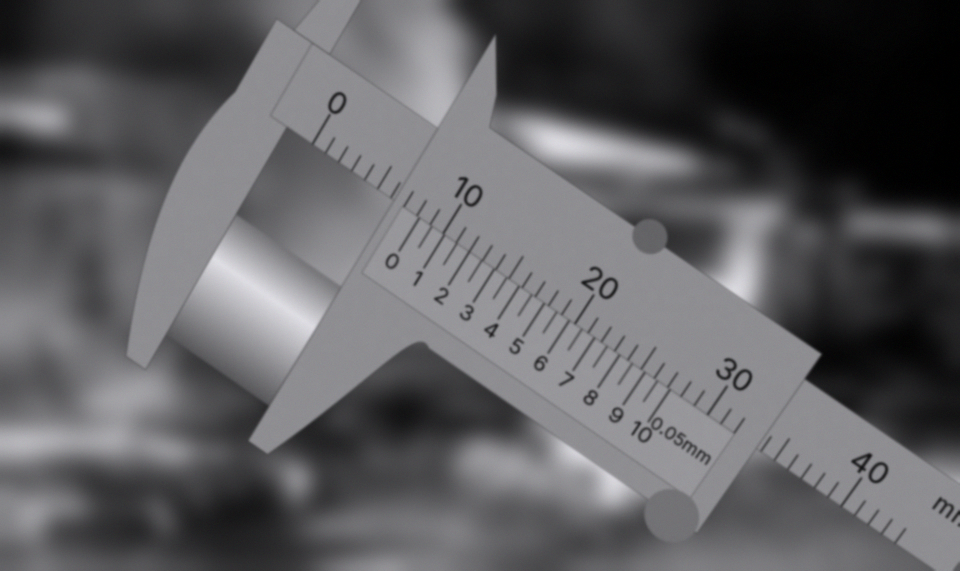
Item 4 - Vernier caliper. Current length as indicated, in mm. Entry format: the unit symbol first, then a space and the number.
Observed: mm 8.2
